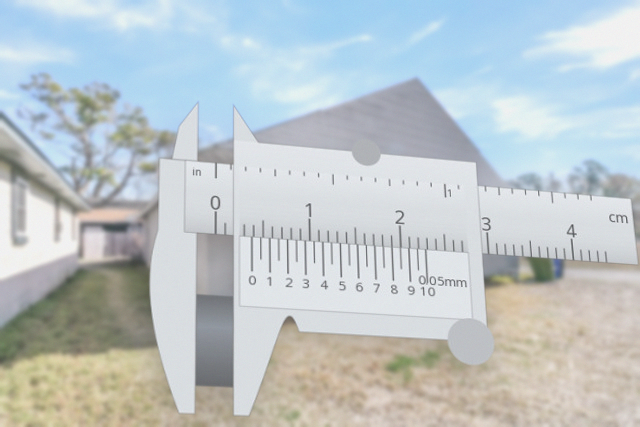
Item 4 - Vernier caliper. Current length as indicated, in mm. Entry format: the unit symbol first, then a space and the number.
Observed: mm 3.8
